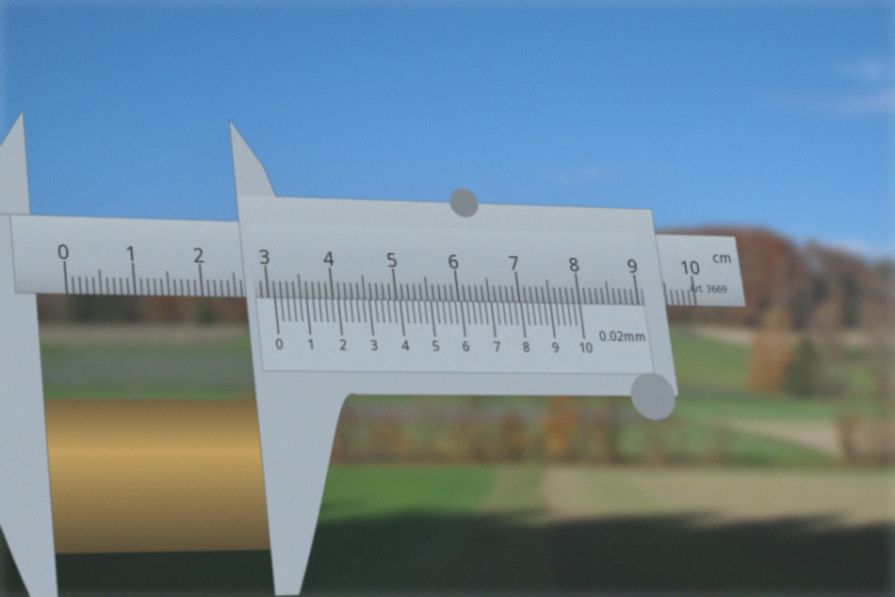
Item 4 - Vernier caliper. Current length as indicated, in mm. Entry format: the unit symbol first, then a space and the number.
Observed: mm 31.0
